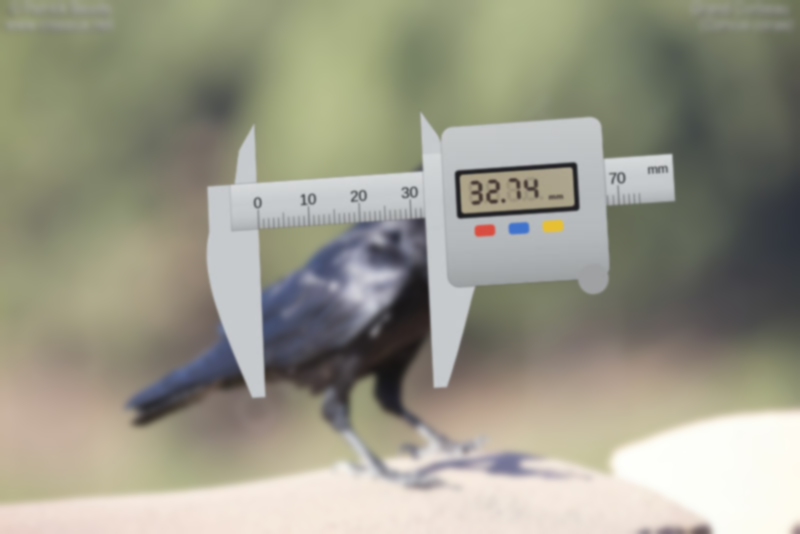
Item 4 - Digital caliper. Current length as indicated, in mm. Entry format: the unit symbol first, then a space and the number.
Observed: mm 32.74
